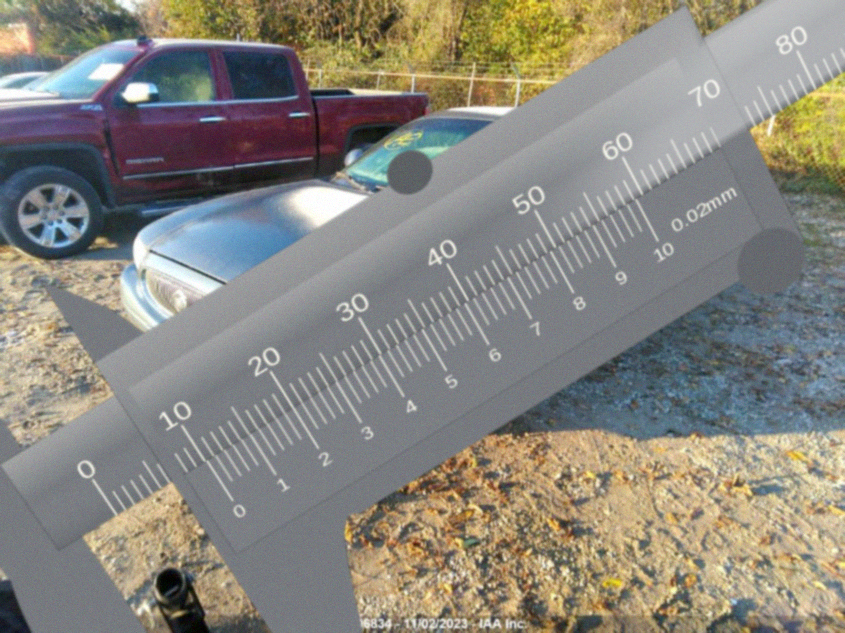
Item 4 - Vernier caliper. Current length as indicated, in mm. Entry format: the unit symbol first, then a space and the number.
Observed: mm 10.2
